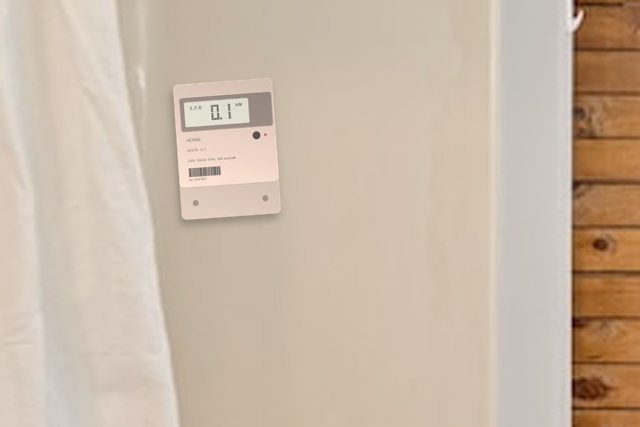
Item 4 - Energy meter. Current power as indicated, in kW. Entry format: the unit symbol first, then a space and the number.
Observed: kW 0.1
